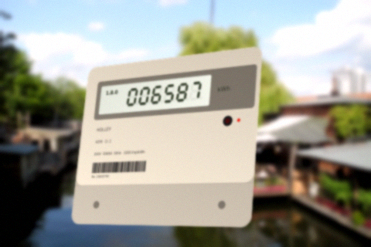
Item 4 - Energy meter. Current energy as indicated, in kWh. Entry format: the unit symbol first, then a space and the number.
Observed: kWh 6587
